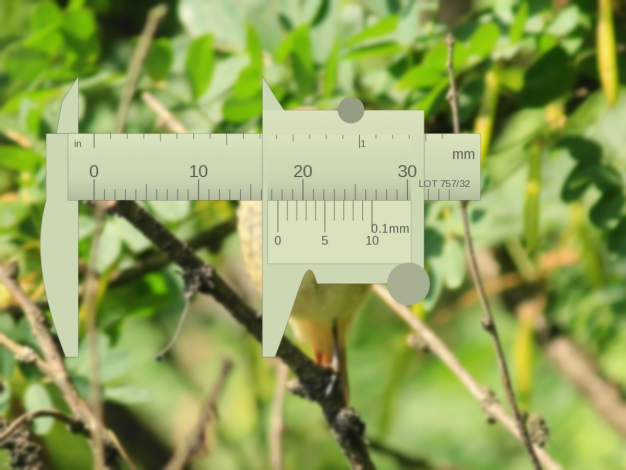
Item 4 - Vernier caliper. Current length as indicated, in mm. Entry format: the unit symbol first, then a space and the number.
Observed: mm 17.6
